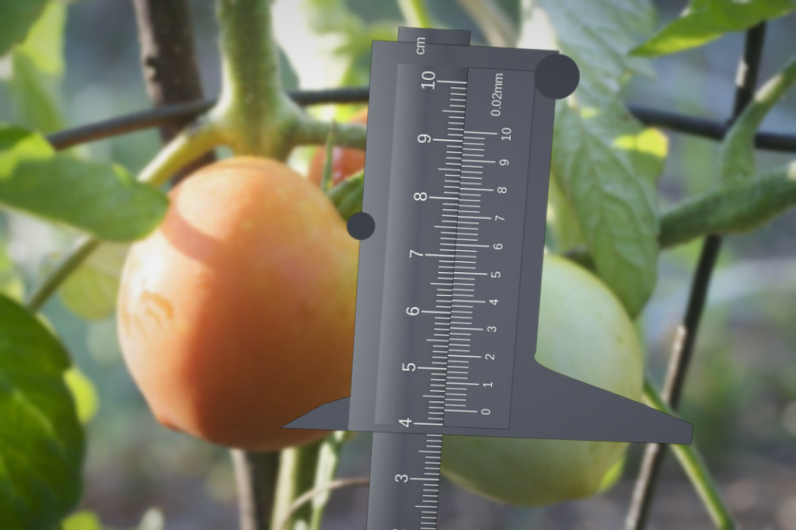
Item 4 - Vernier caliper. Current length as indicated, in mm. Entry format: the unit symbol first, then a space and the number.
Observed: mm 42.6
